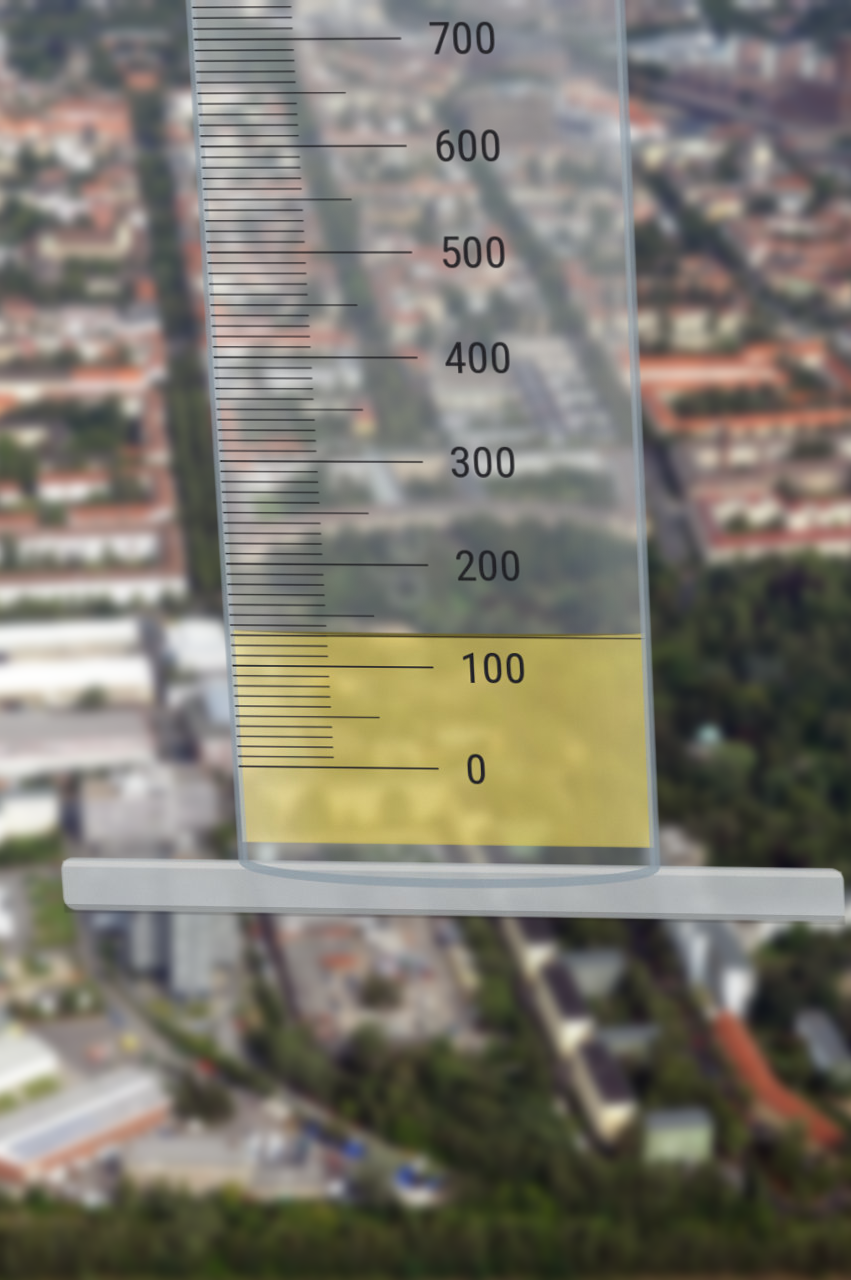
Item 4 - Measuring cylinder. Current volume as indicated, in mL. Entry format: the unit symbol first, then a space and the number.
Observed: mL 130
